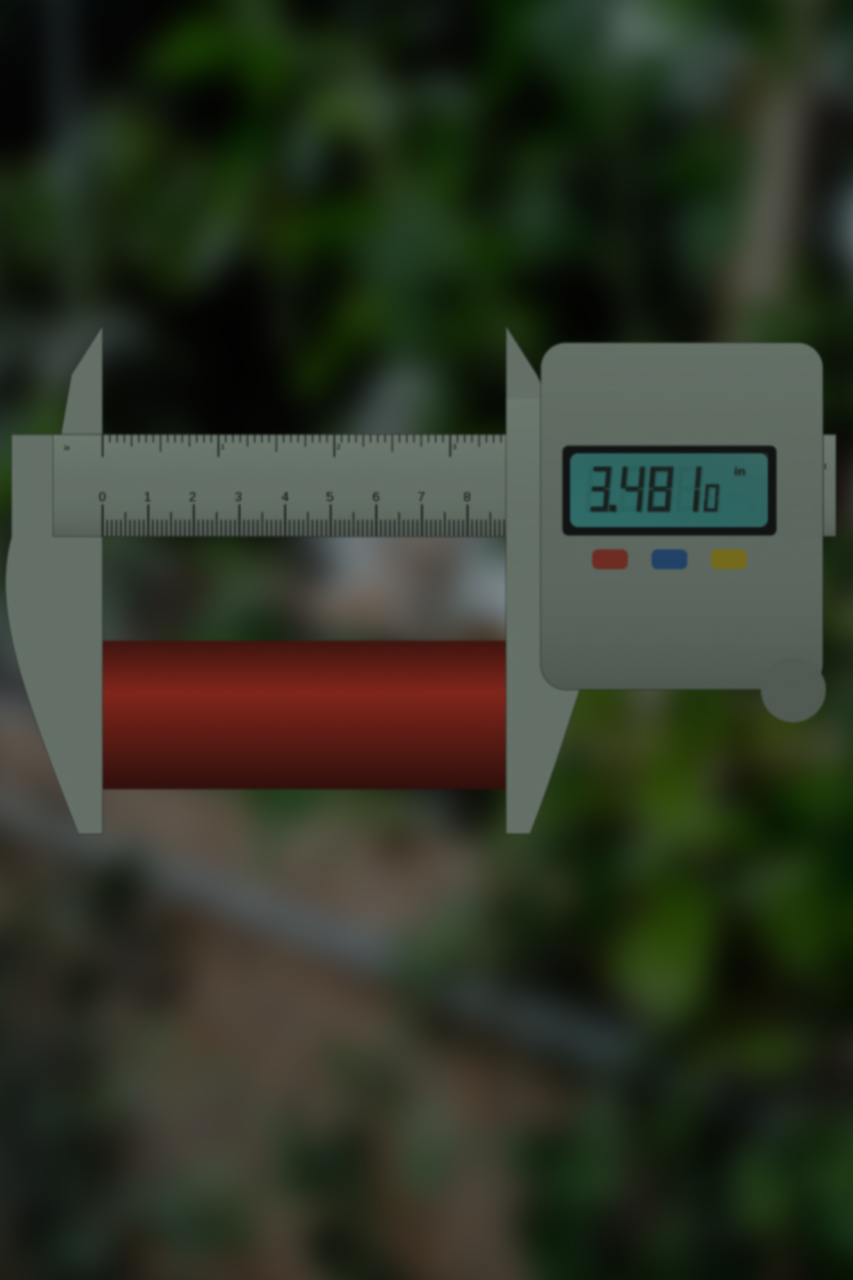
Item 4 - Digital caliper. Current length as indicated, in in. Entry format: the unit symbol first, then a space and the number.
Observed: in 3.4810
